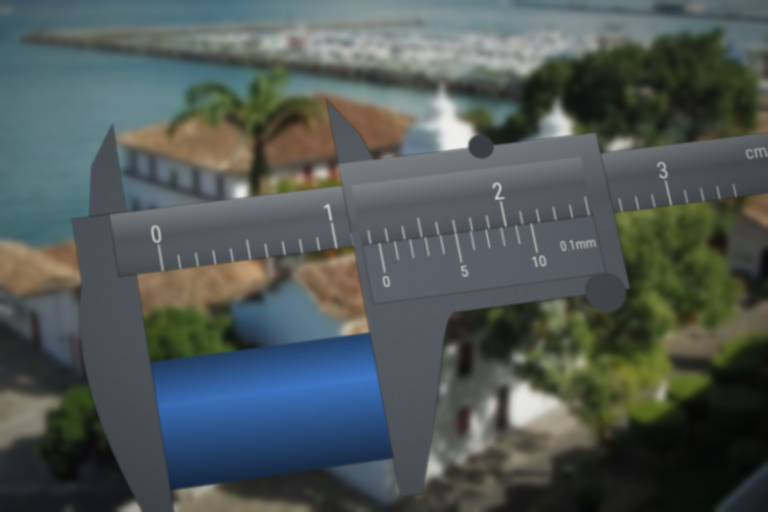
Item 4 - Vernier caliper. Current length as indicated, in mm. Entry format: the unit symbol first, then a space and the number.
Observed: mm 12.5
